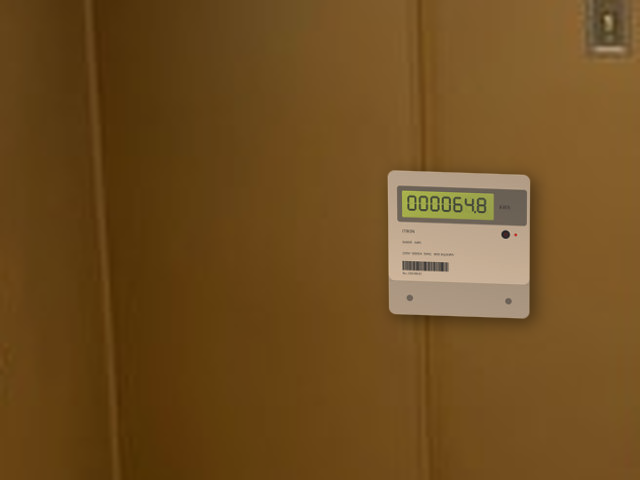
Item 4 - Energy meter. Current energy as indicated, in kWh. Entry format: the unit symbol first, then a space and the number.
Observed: kWh 64.8
